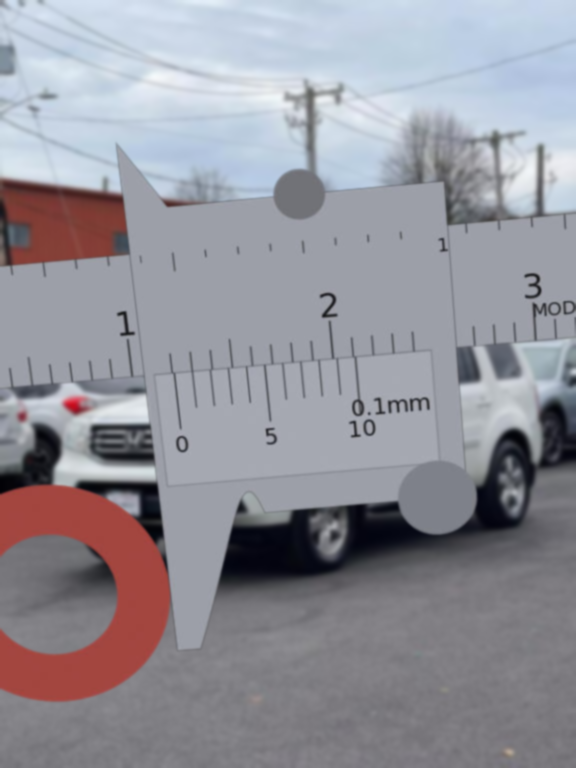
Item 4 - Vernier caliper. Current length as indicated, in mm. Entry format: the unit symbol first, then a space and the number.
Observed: mm 12.1
